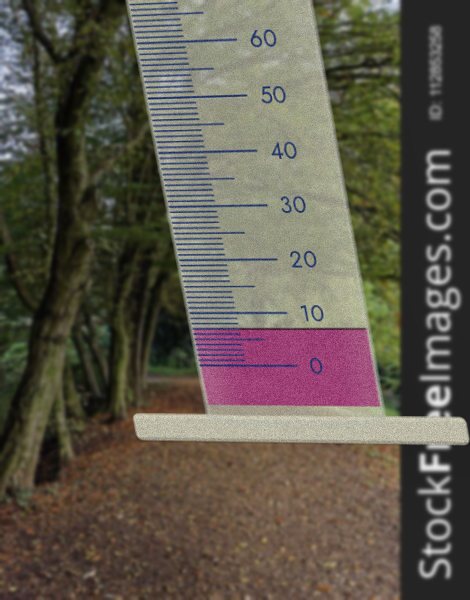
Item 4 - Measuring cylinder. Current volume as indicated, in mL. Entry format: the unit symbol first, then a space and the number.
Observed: mL 7
